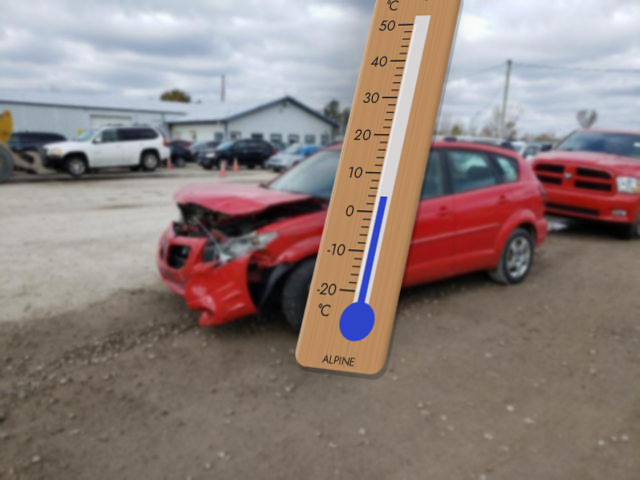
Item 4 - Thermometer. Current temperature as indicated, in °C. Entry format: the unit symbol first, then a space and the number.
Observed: °C 4
